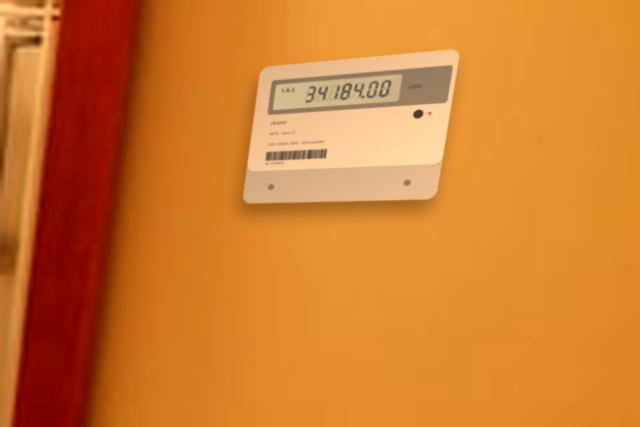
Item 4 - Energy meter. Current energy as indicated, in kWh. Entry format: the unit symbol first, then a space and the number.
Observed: kWh 34184.00
